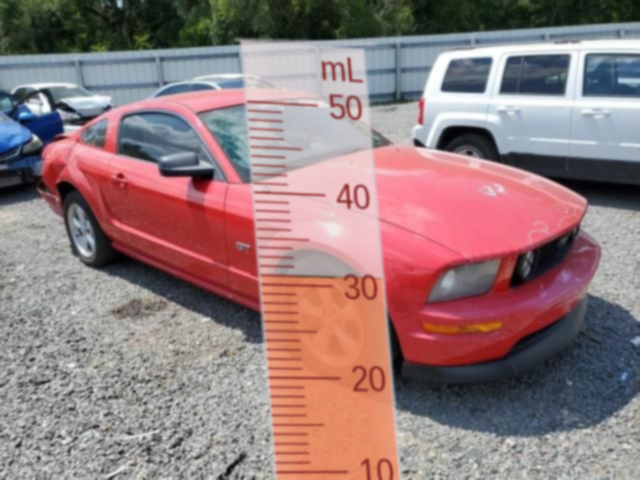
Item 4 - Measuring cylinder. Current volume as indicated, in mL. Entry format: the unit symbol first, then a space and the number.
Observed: mL 31
